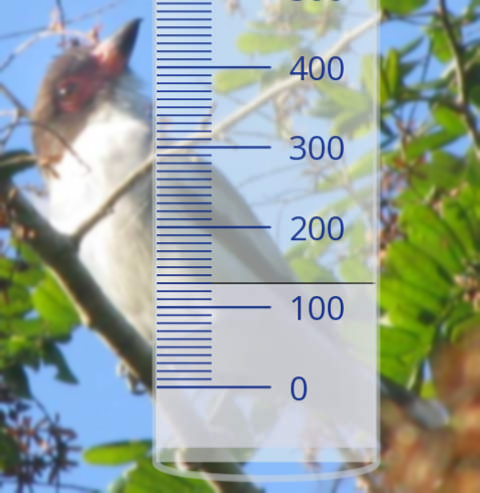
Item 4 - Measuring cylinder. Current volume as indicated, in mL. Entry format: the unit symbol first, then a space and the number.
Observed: mL 130
